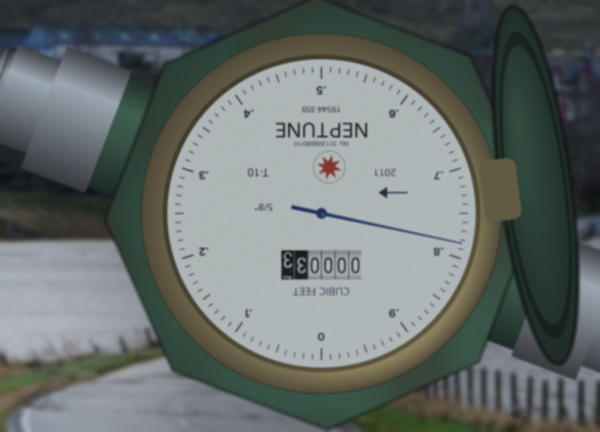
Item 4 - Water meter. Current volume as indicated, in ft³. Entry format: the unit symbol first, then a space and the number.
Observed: ft³ 32.78
